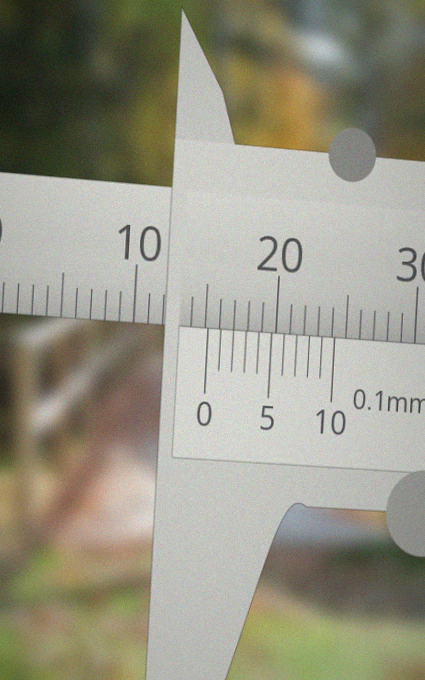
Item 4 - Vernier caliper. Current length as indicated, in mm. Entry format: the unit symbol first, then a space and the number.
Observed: mm 15.2
